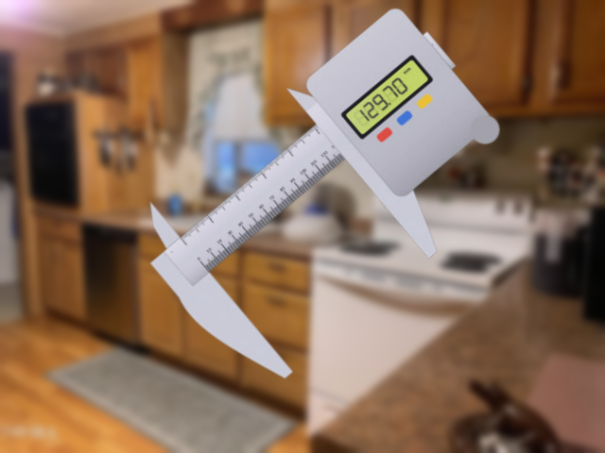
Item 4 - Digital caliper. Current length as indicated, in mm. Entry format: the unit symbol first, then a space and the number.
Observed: mm 129.70
